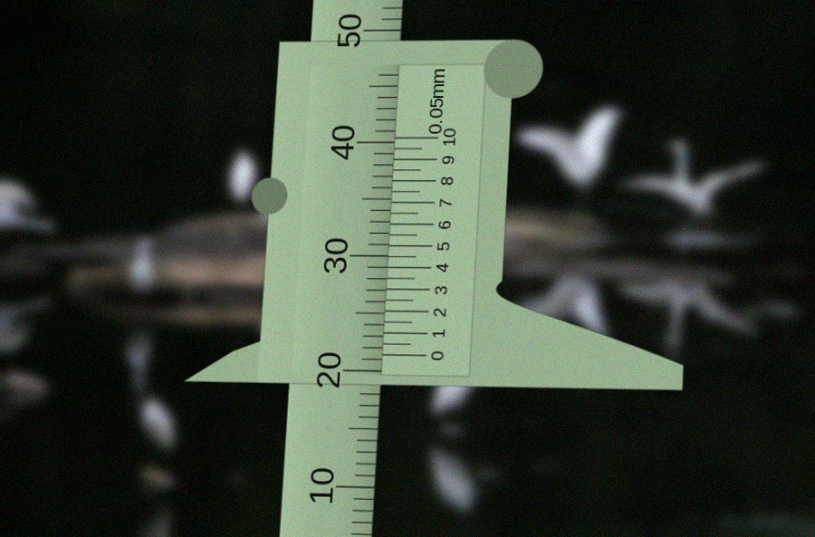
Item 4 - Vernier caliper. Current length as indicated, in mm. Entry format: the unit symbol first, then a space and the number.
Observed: mm 21.4
